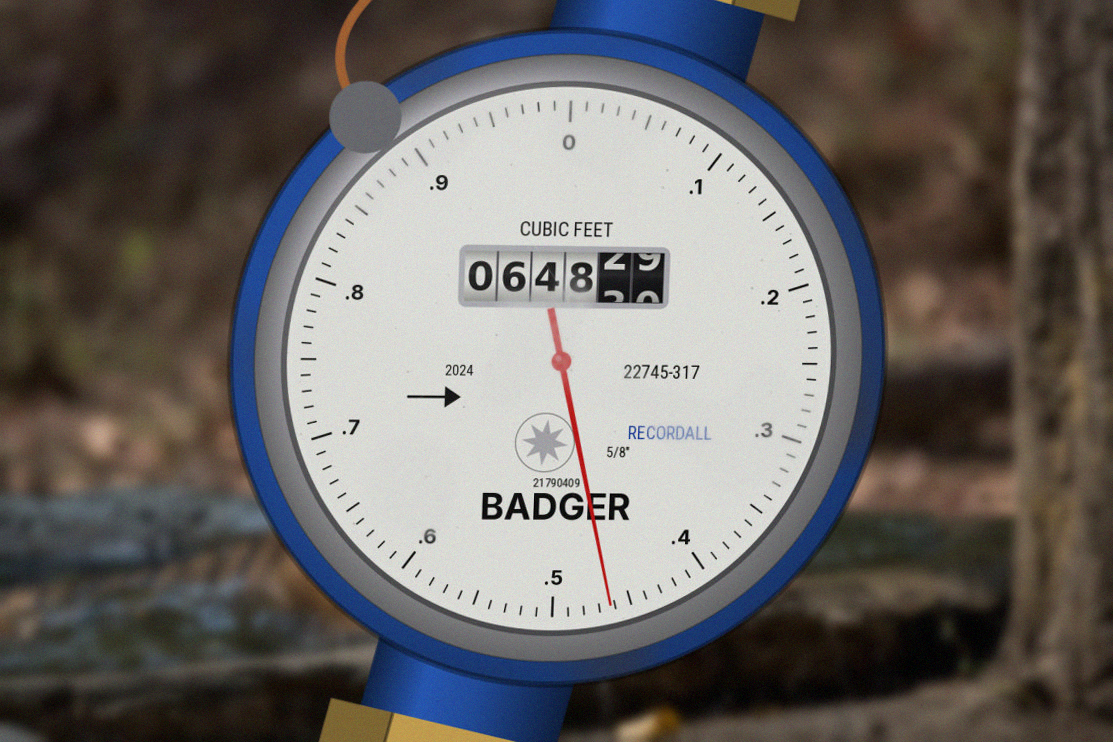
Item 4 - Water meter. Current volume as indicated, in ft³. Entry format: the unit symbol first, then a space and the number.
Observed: ft³ 64829.46
